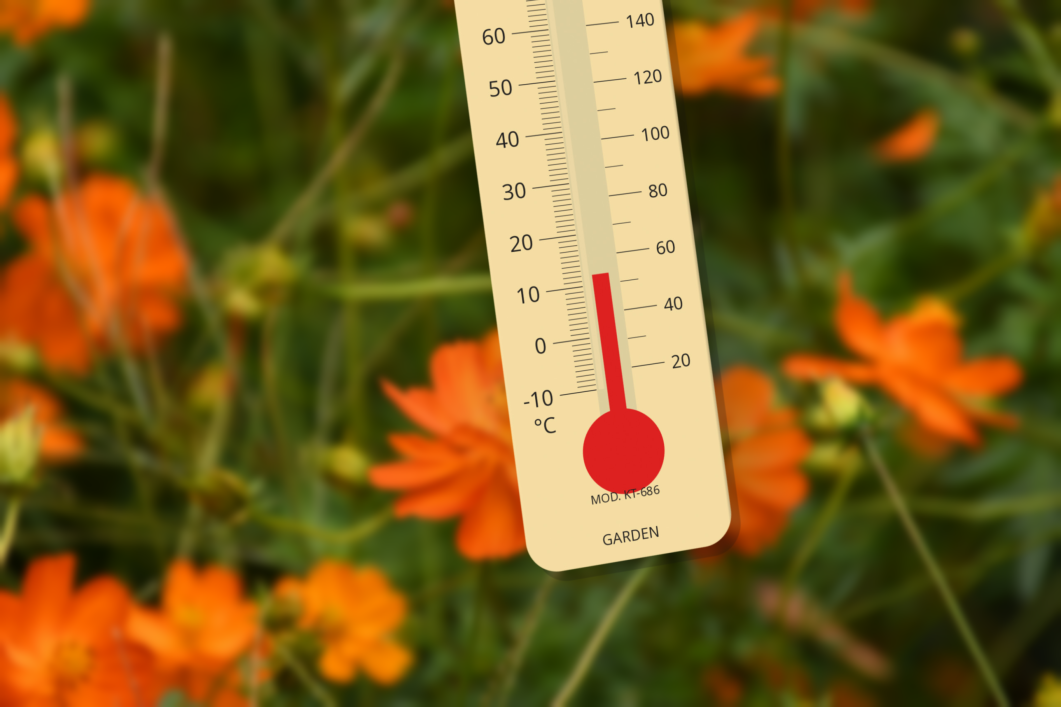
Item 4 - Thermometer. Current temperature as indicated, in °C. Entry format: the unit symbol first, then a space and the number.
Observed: °C 12
